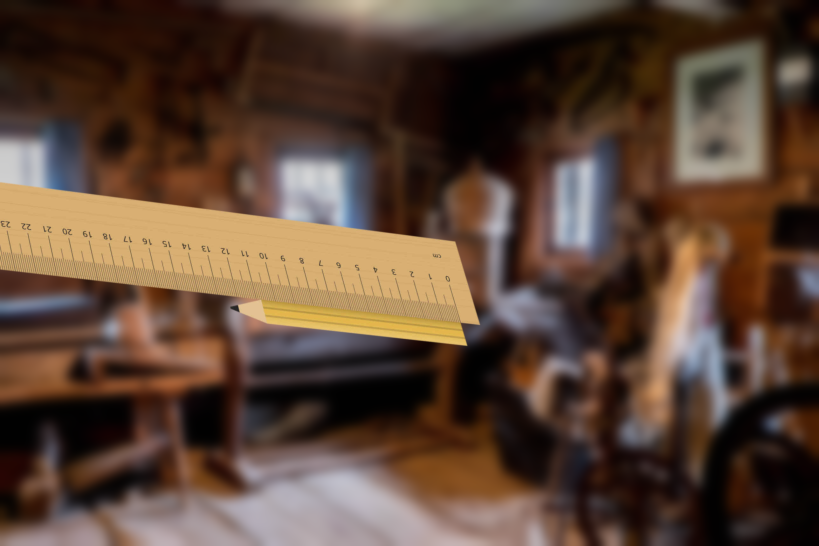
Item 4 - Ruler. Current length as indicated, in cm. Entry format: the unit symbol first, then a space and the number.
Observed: cm 12.5
